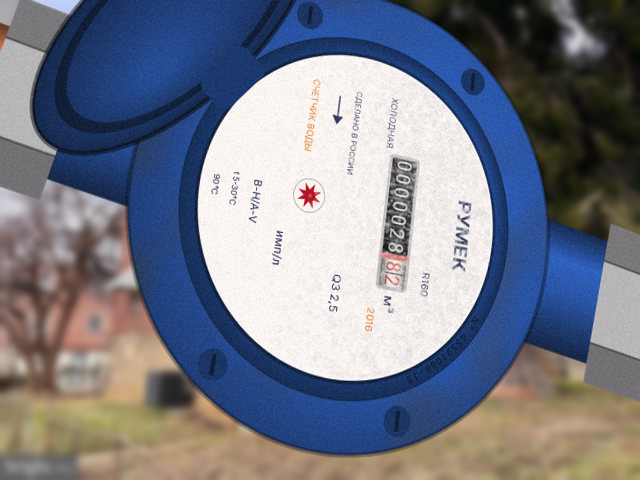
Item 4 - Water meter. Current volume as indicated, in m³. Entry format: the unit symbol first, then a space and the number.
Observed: m³ 28.82
